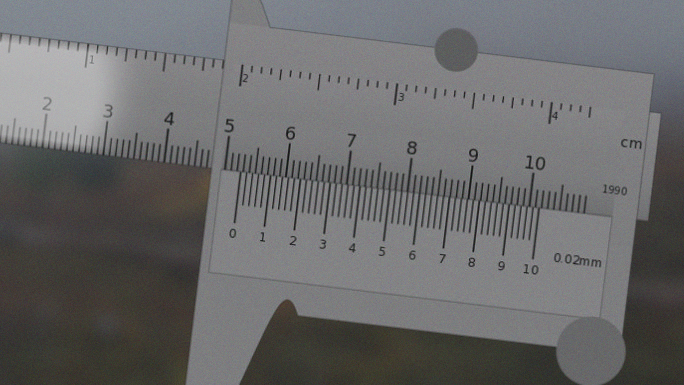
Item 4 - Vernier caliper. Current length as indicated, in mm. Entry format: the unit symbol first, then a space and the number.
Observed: mm 52.6
